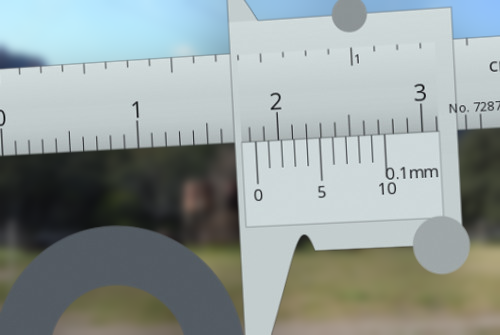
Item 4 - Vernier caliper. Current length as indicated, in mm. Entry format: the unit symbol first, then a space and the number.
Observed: mm 18.4
